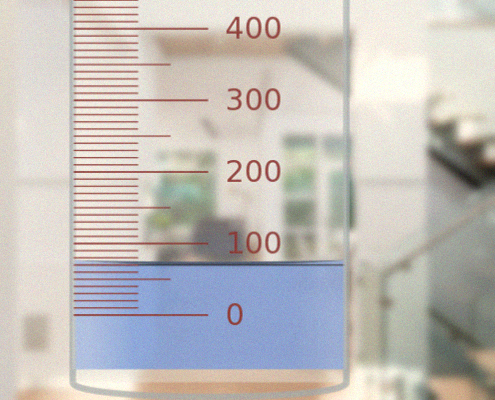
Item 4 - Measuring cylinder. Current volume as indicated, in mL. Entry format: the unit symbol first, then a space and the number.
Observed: mL 70
